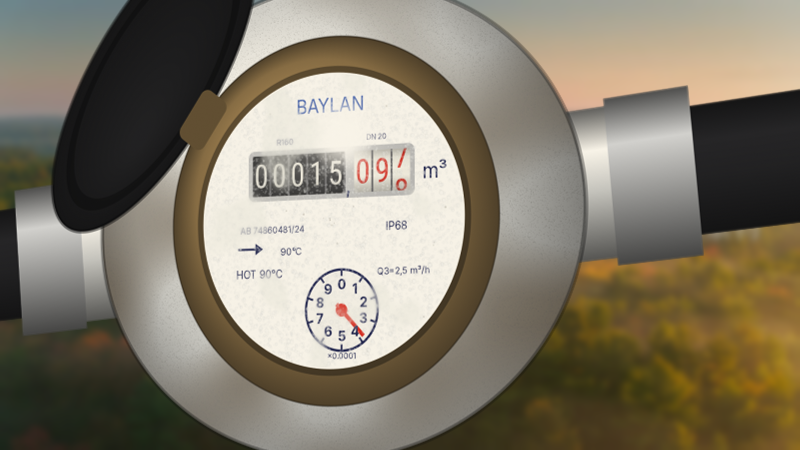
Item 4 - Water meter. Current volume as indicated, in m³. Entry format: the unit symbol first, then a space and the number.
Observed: m³ 15.0973
